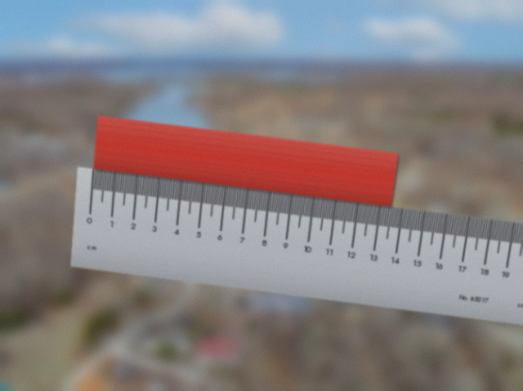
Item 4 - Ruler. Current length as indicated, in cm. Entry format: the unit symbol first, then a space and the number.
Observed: cm 13.5
